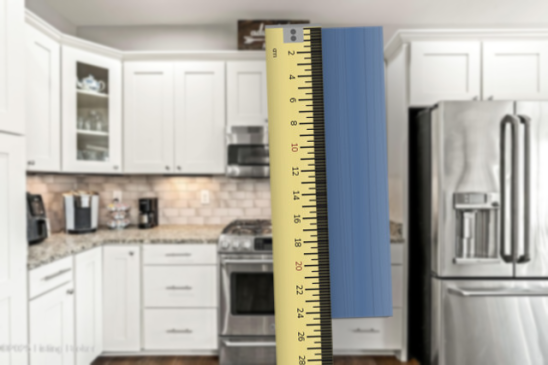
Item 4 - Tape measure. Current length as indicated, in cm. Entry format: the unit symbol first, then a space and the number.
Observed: cm 24.5
